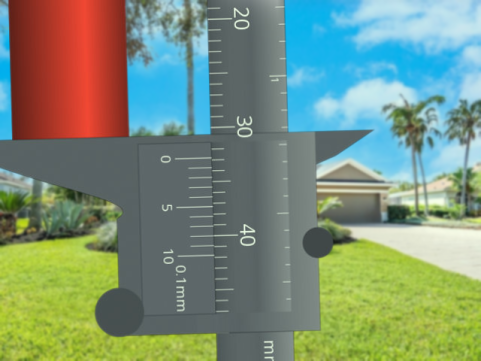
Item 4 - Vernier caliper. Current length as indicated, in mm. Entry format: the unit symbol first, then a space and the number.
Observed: mm 32.8
